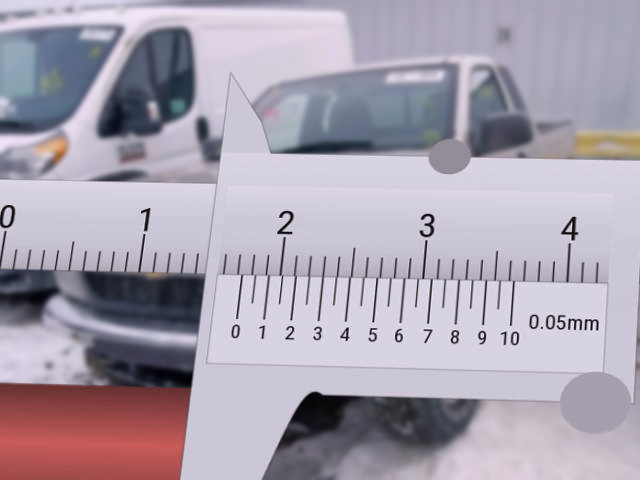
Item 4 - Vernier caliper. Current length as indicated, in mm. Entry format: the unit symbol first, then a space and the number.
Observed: mm 17.3
